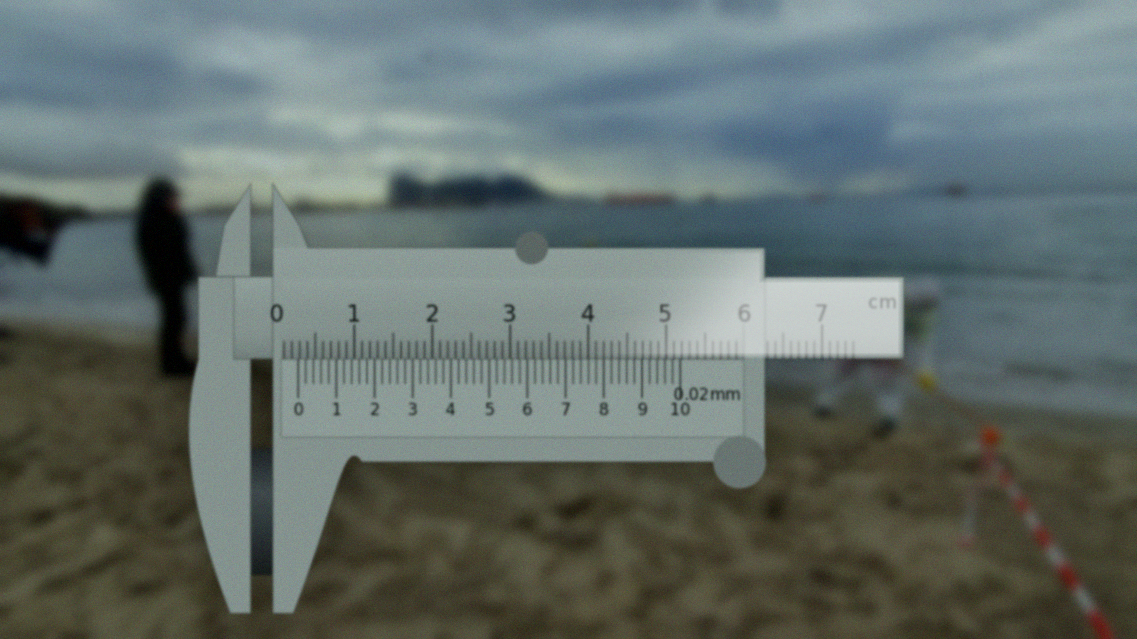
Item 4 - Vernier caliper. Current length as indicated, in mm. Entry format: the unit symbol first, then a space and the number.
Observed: mm 2.8
